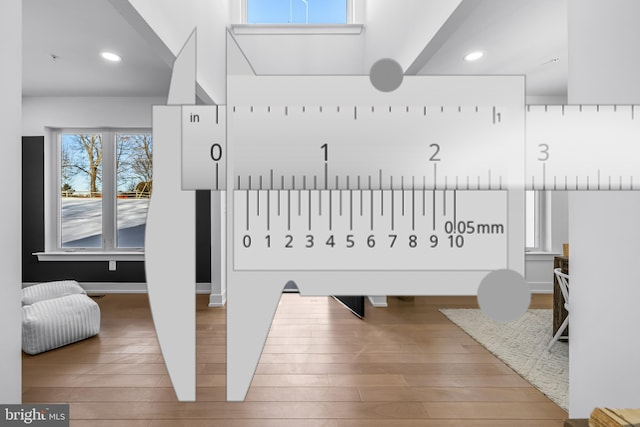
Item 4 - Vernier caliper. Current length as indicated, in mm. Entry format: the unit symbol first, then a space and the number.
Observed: mm 2.8
